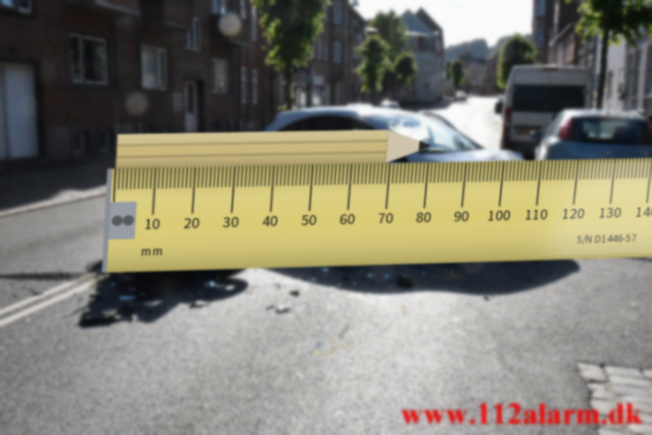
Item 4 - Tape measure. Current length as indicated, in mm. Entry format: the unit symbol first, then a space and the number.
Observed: mm 80
